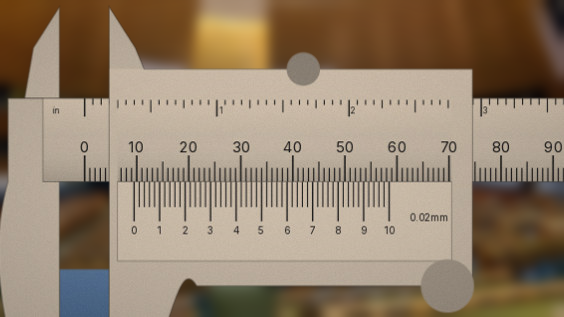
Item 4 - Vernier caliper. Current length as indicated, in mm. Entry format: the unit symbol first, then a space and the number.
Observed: mm 9.5
